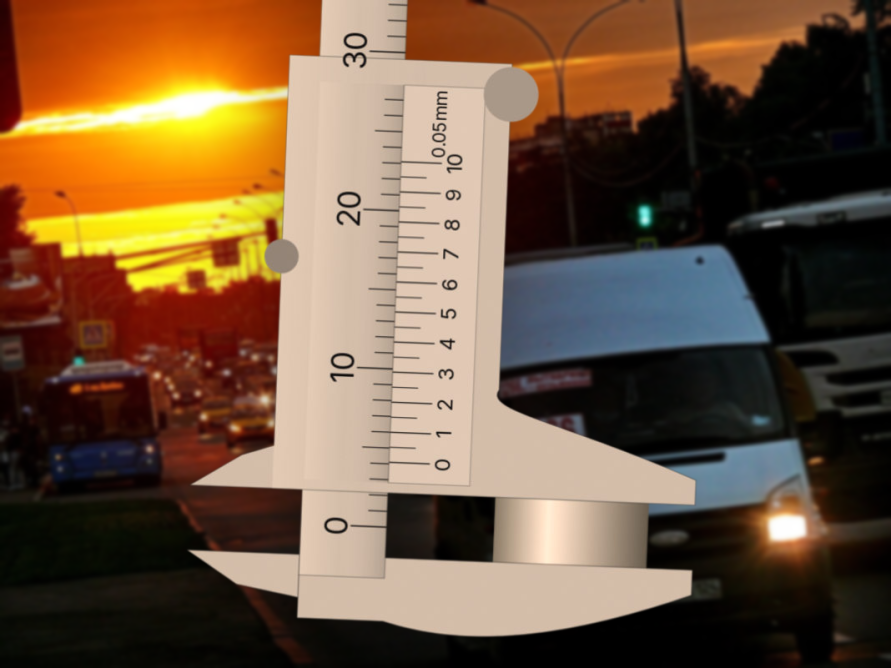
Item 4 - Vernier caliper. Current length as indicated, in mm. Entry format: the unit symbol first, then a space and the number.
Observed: mm 4.1
